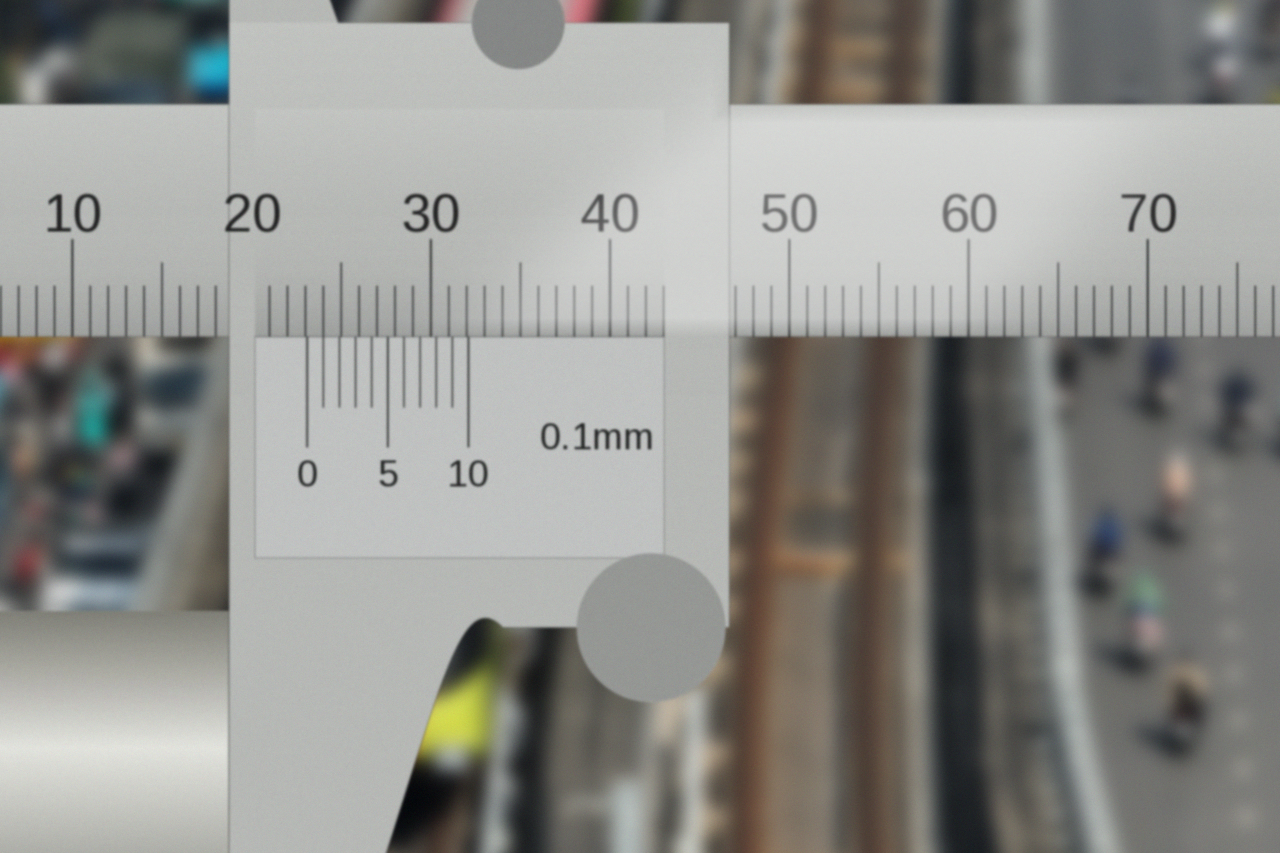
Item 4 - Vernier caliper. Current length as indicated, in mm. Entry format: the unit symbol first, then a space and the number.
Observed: mm 23.1
